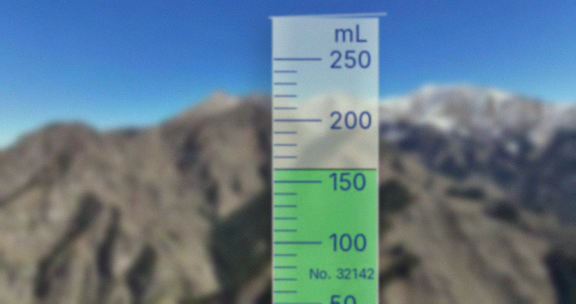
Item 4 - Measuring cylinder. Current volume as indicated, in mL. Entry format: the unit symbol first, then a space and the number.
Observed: mL 160
